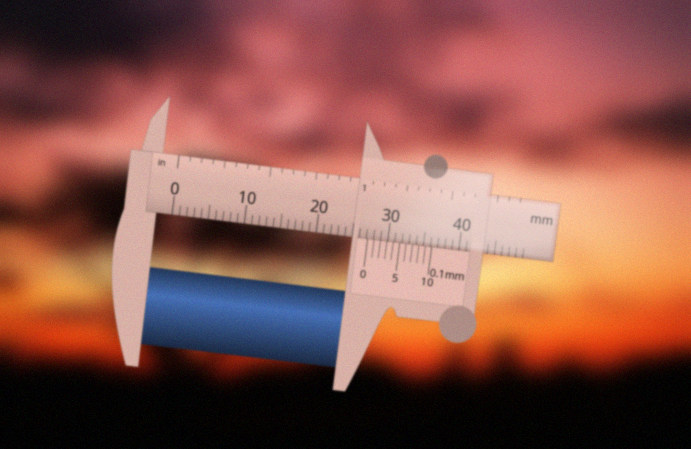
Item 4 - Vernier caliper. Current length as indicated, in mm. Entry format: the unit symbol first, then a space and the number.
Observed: mm 27.2
